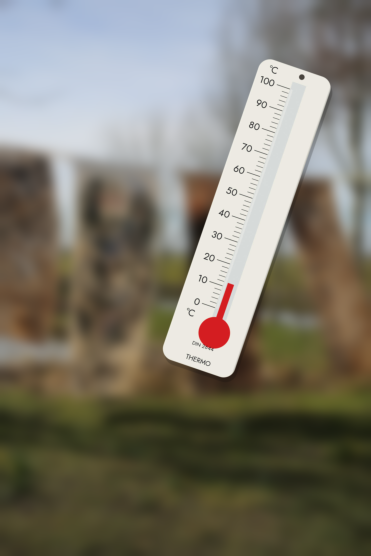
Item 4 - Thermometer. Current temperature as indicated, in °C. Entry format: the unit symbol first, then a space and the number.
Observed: °C 12
